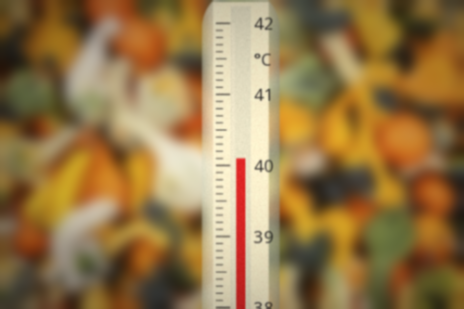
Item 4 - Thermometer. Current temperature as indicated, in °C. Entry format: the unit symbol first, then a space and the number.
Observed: °C 40.1
